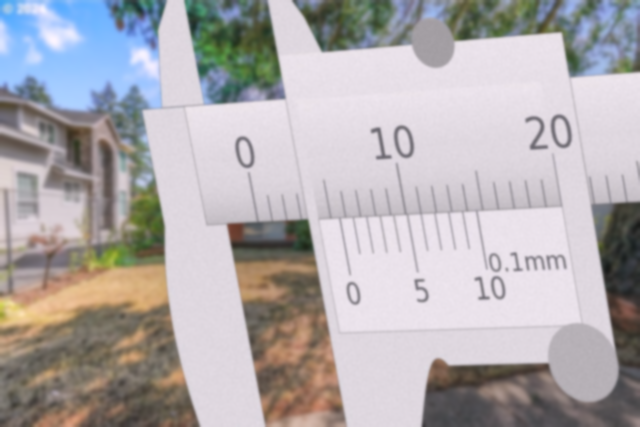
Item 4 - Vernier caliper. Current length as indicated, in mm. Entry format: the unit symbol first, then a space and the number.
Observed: mm 5.6
